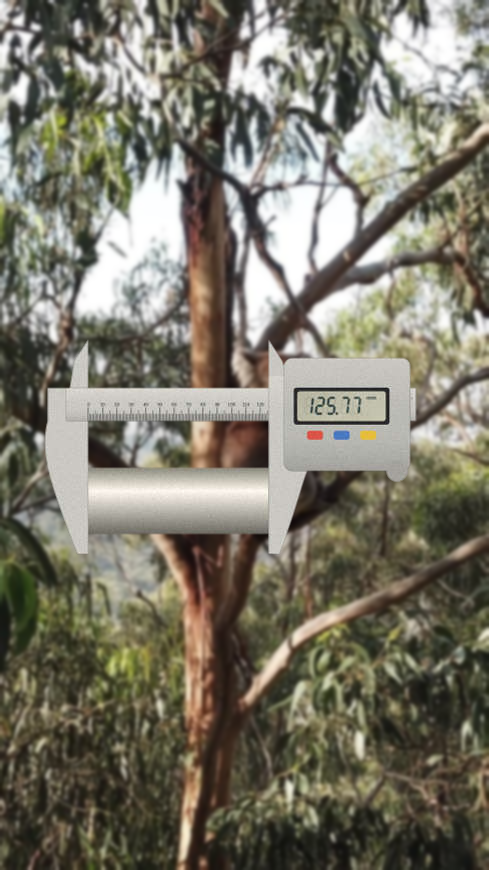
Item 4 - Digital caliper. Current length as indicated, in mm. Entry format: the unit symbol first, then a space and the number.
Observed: mm 125.77
